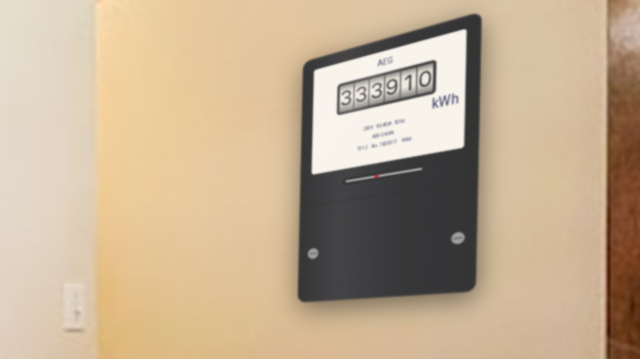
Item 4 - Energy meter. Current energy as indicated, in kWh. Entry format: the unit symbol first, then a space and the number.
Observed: kWh 333910
